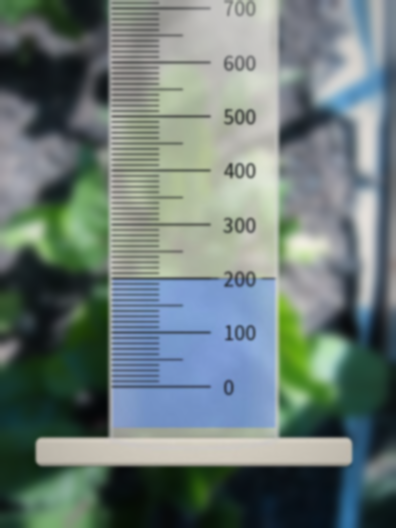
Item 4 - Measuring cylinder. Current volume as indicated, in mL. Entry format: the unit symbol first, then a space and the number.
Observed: mL 200
